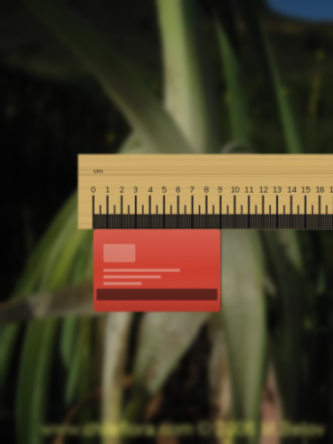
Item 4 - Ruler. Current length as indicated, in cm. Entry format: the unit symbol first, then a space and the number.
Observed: cm 9
